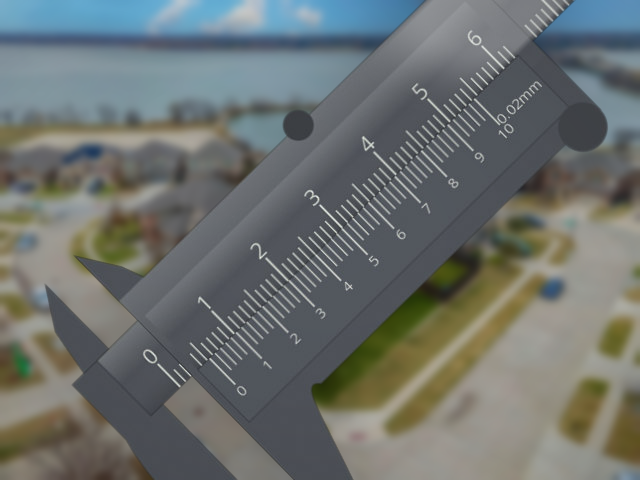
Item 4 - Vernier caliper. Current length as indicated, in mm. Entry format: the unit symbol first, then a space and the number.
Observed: mm 5.4
